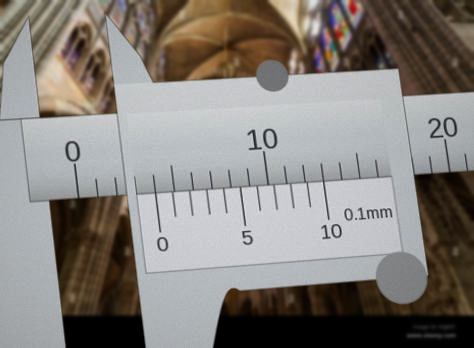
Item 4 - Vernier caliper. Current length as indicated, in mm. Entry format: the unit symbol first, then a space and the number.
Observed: mm 4.0
